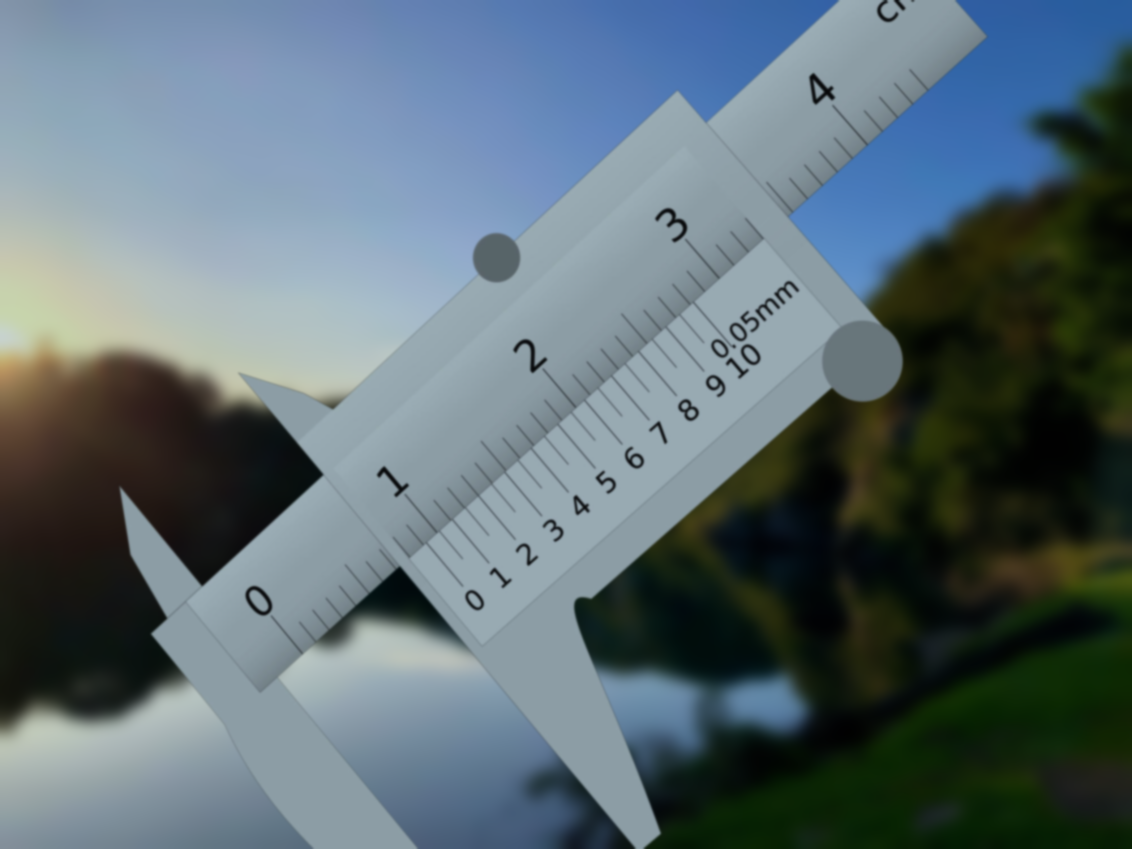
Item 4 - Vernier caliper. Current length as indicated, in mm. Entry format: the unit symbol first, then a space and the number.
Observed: mm 9.2
